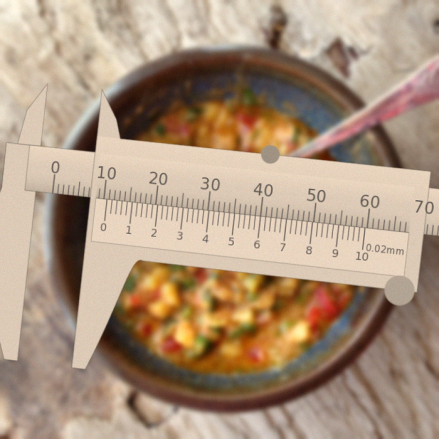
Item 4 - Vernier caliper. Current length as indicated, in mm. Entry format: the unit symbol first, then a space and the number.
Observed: mm 10.6
